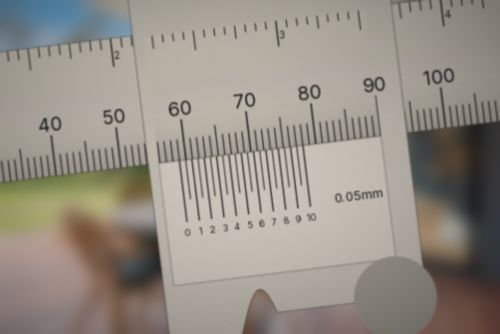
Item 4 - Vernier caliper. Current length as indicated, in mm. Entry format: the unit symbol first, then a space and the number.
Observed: mm 59.0
